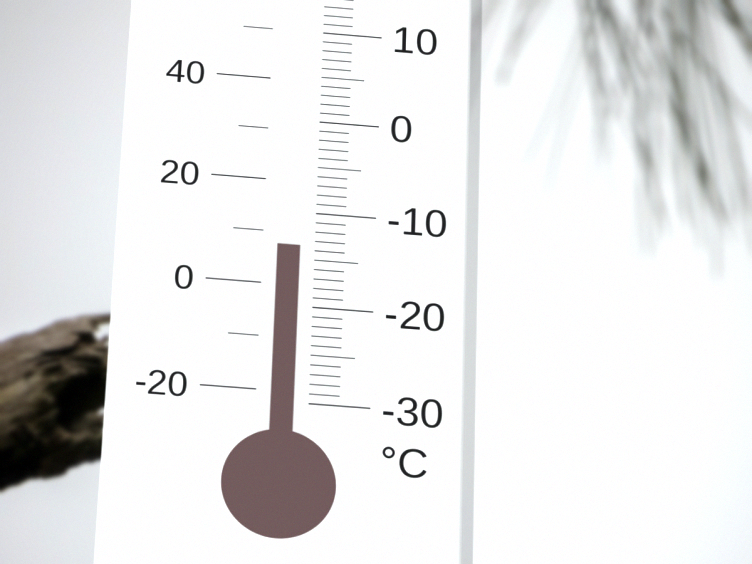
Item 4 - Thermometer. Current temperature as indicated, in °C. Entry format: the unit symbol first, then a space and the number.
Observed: °C -13.5
